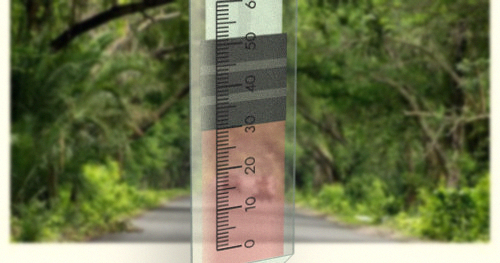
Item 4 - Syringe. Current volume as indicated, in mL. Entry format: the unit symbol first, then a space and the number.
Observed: mL 30
